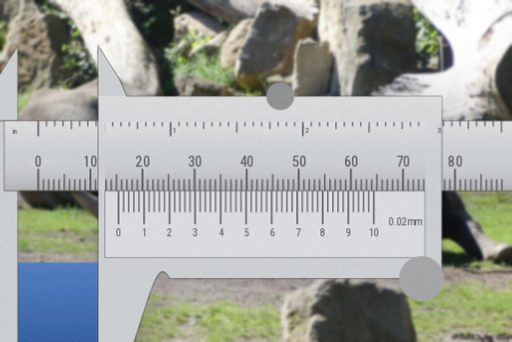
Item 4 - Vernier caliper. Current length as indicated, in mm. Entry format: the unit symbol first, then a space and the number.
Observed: mm 15.4
